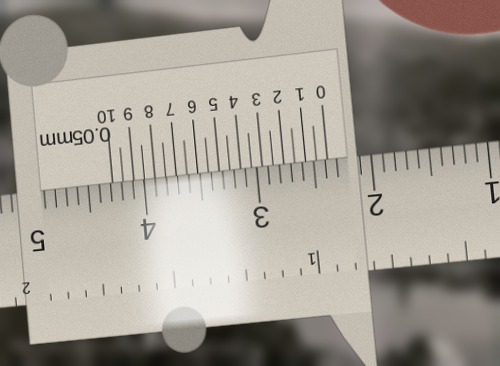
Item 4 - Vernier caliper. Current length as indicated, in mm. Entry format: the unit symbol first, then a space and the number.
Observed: mm 23.8
